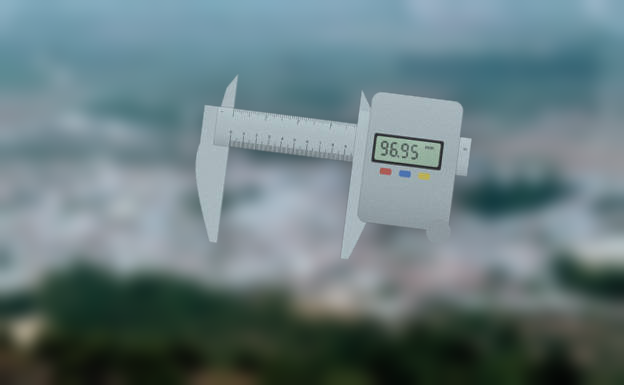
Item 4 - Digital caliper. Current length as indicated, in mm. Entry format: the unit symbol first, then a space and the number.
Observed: mm 96.95
